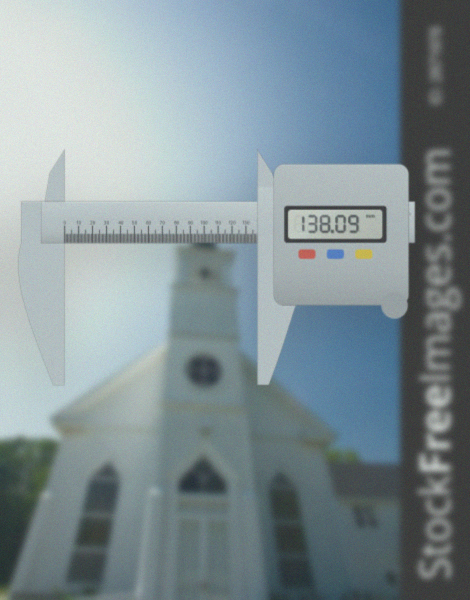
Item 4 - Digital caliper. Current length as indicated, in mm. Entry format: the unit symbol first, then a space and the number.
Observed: mm 138.09
